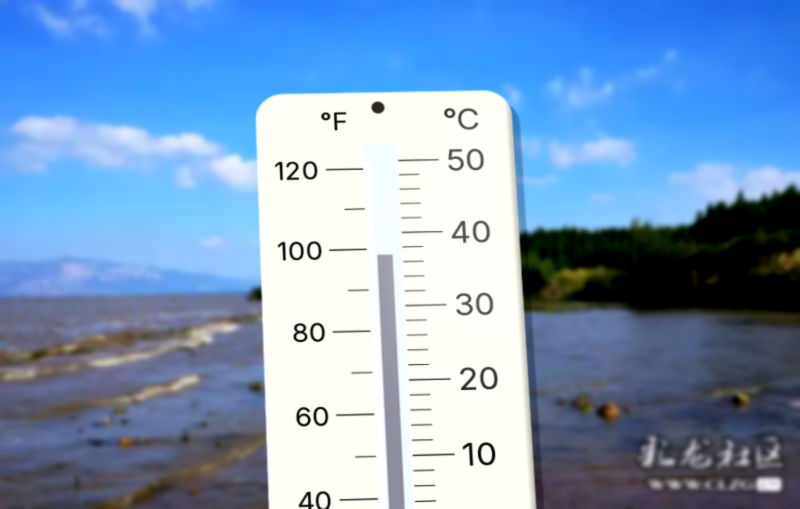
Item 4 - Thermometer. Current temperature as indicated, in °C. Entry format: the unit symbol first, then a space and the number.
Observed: °C 37
